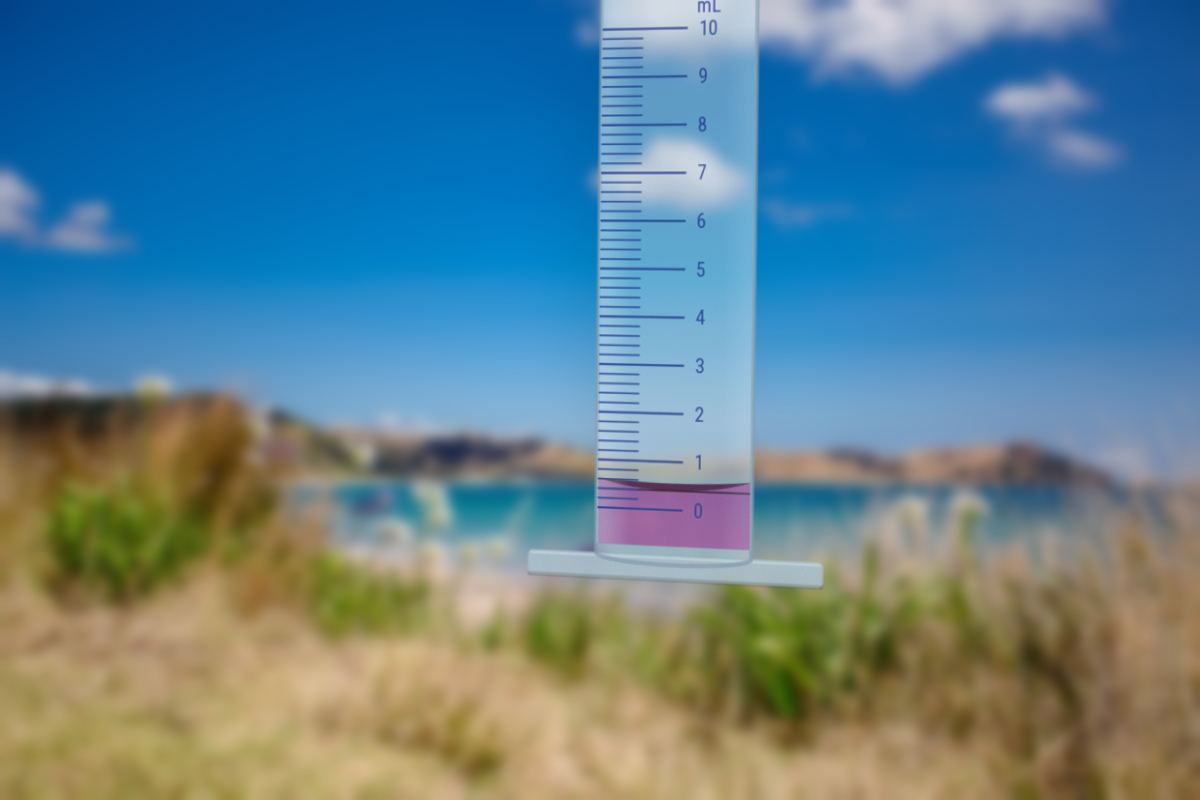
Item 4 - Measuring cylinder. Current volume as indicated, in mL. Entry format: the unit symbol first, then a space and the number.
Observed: mL 0.4
